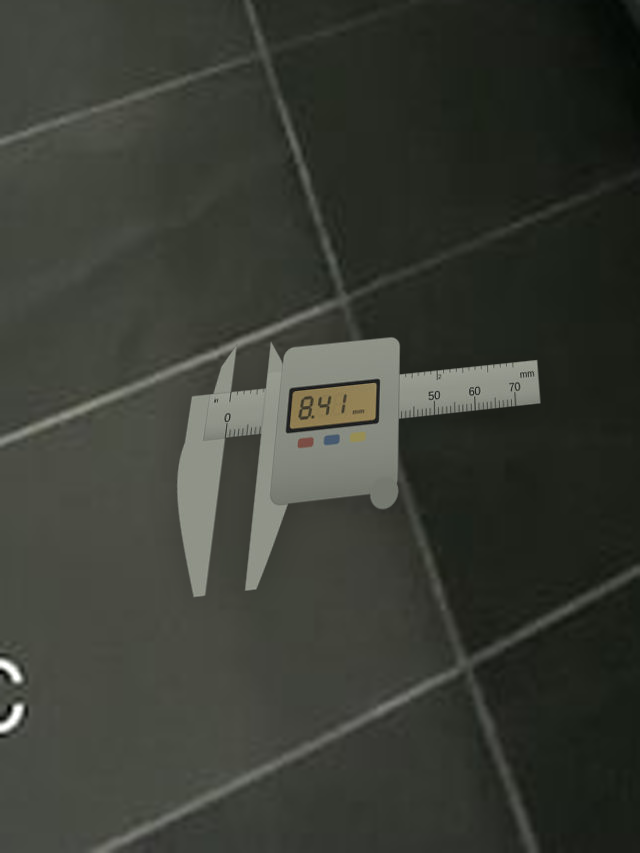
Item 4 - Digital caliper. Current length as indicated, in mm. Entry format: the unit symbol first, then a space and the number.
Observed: mm 8.41
